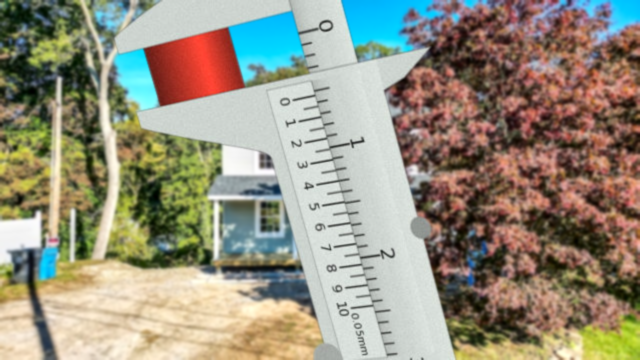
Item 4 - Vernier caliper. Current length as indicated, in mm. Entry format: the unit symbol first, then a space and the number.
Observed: mm 5.4
